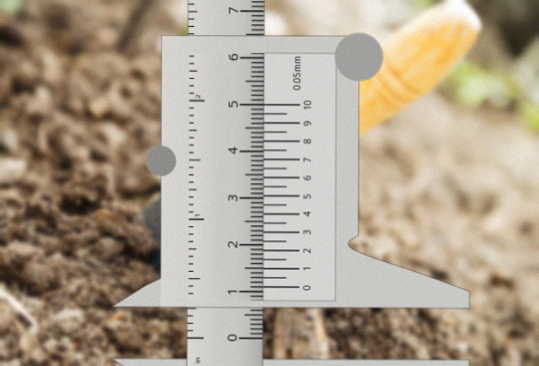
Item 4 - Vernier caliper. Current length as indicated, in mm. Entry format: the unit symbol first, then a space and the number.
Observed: mm 11.0
